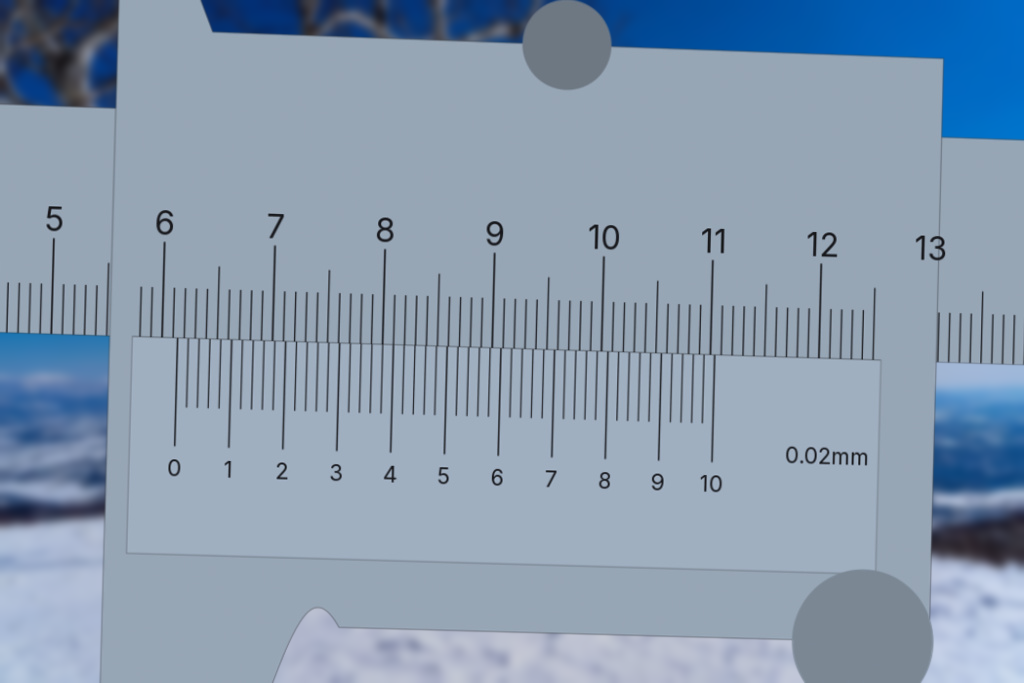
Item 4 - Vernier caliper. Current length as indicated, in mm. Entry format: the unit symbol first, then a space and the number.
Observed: mm 61.4
